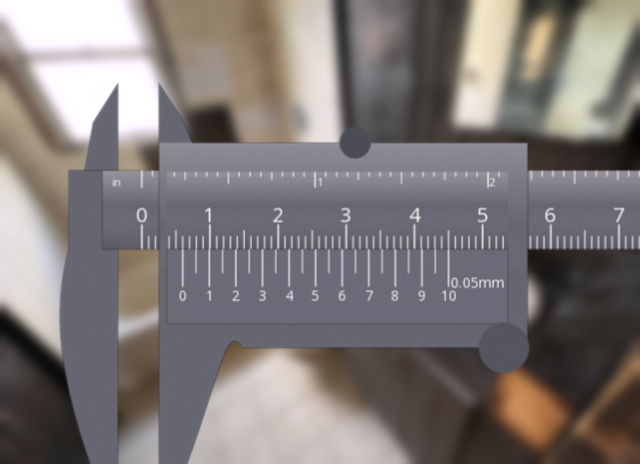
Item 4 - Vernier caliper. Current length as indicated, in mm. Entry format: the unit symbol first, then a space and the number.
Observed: mm 6.0
